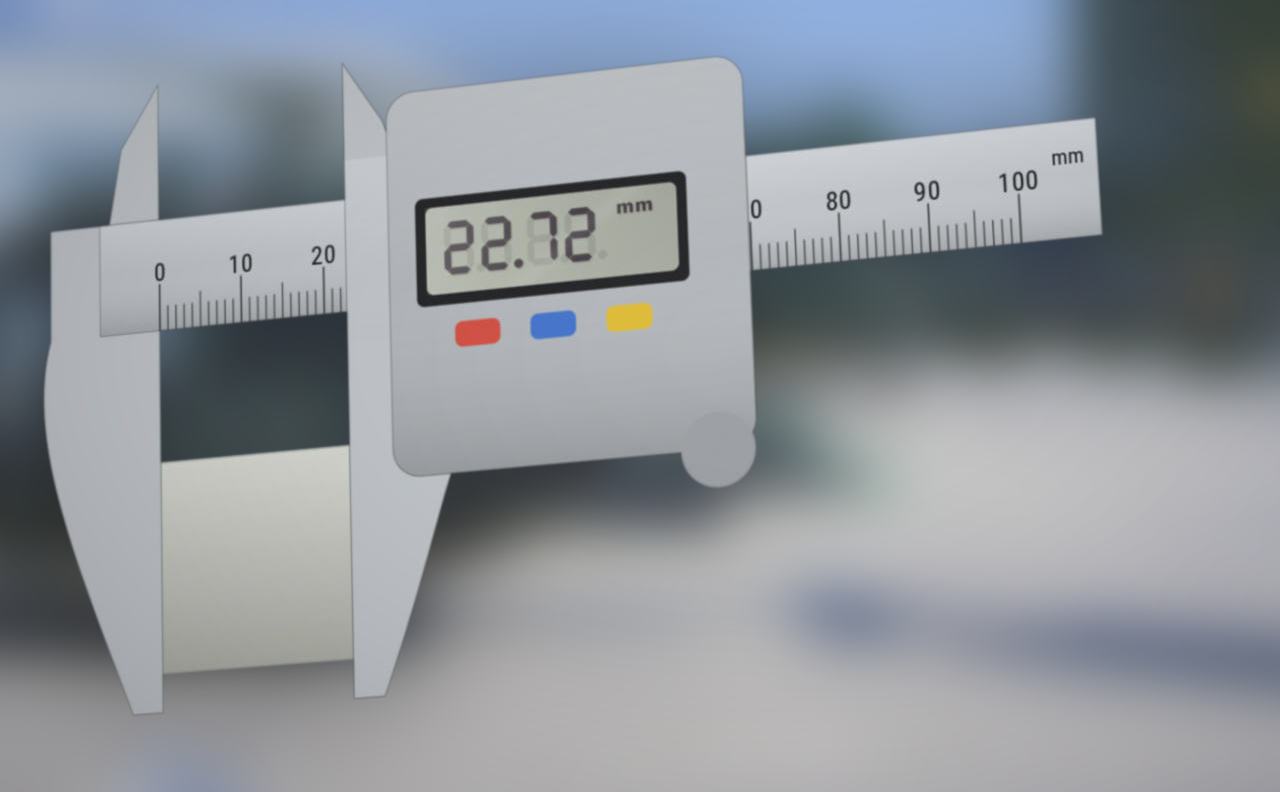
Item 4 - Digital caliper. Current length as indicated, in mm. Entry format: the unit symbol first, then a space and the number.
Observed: mm 22.72
